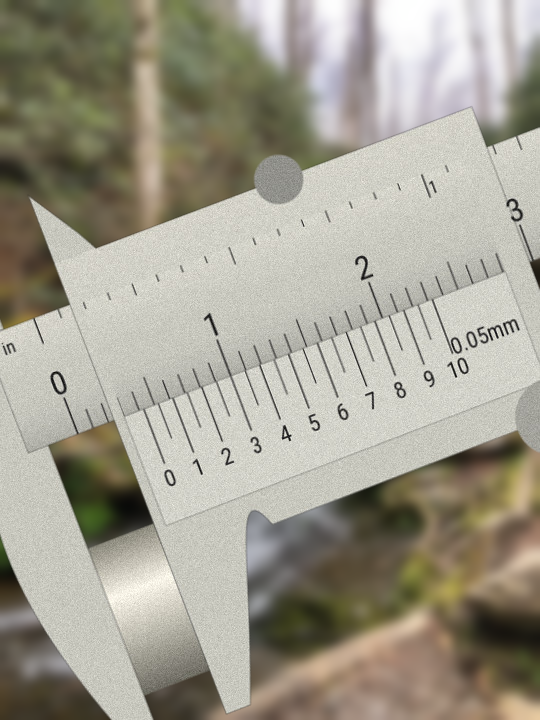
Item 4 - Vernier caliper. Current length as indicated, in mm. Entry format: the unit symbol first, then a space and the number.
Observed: mm 4.3
